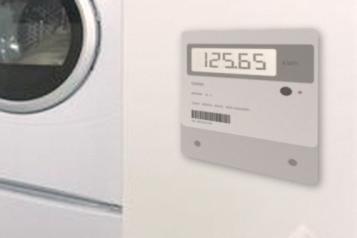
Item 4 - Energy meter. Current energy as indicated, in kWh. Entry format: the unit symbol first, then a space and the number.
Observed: kWh 125.65
